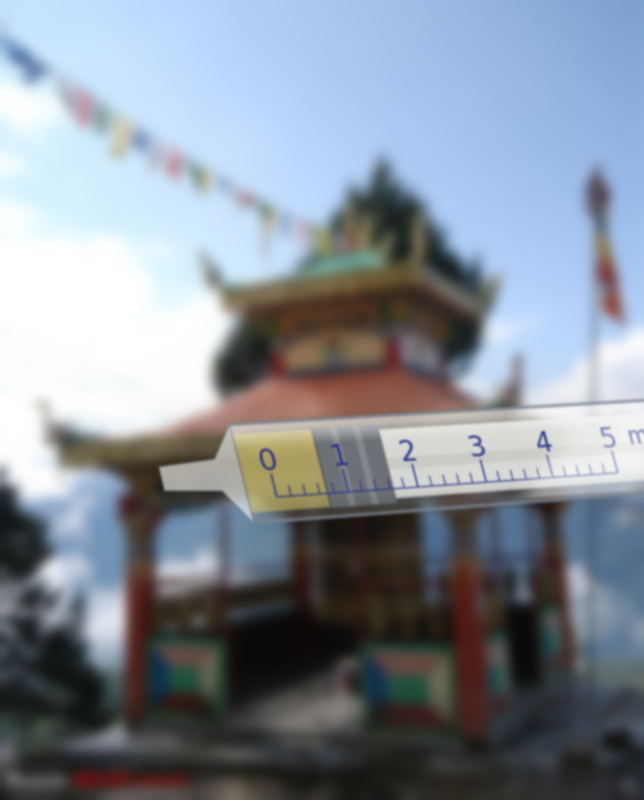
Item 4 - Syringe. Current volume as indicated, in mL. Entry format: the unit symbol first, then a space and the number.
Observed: mL 0.7
